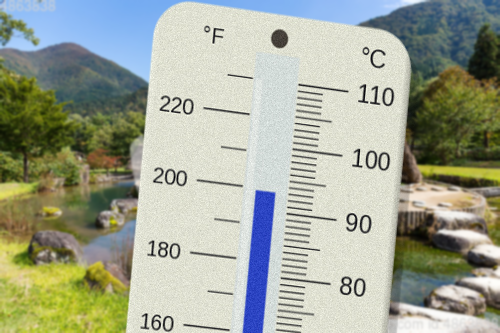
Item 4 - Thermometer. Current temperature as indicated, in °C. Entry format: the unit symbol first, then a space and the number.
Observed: °C 93
